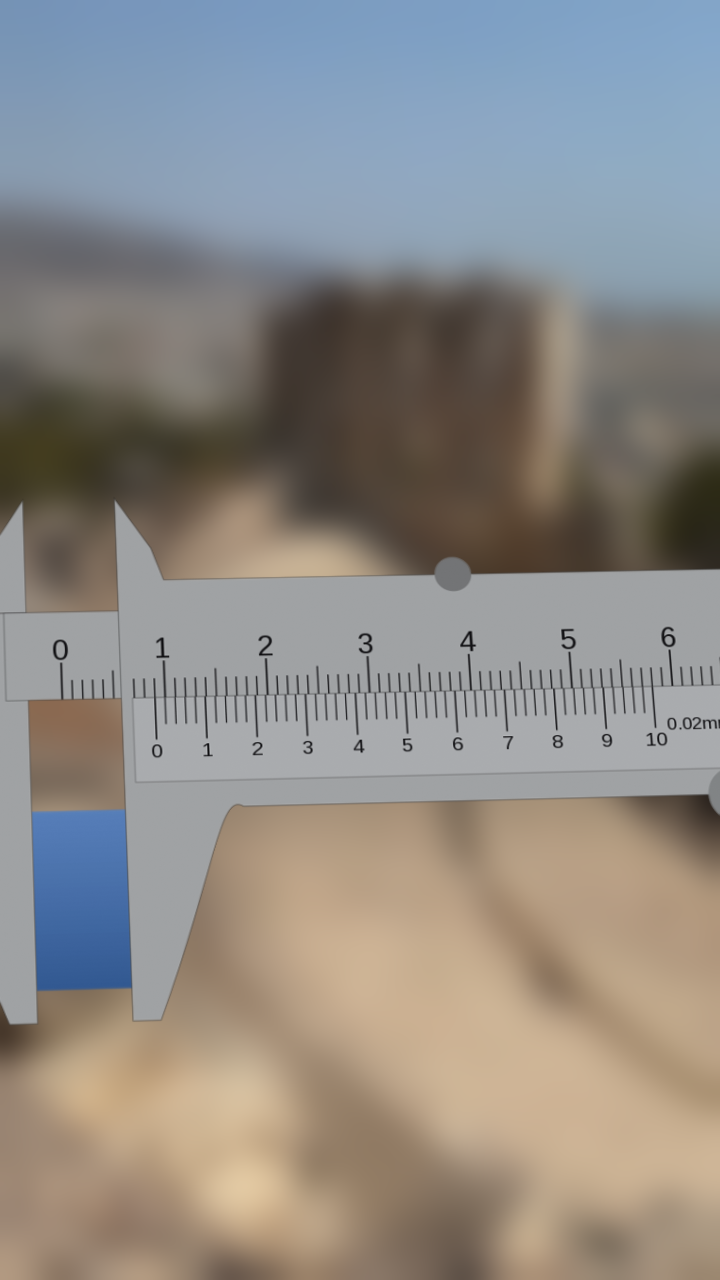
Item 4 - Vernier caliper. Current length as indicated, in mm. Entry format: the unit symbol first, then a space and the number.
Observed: mm 9.0
